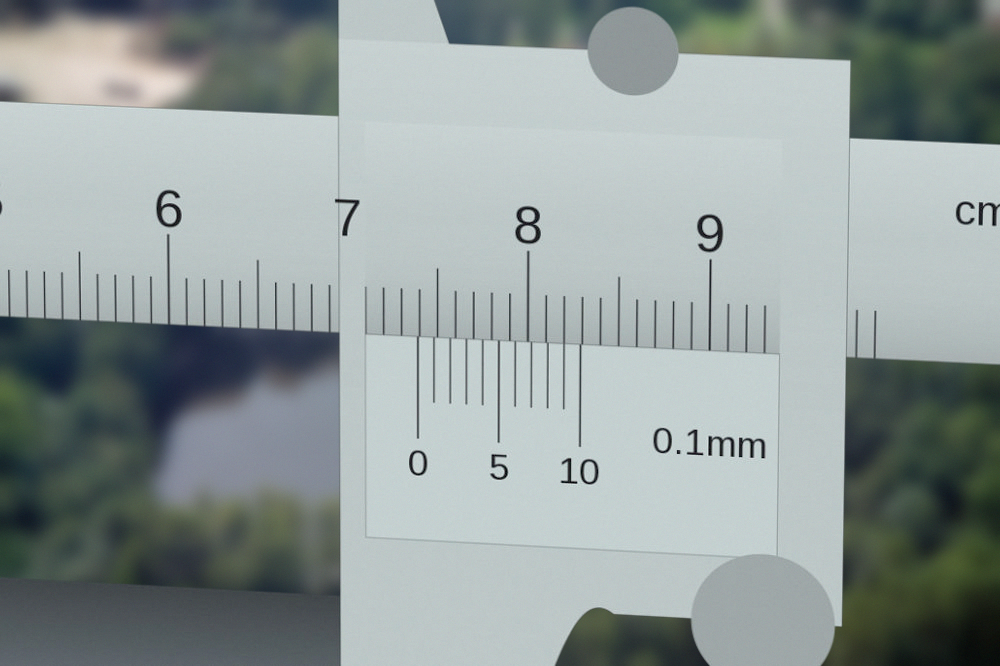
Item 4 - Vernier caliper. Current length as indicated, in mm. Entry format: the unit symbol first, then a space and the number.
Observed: mm 73.9
